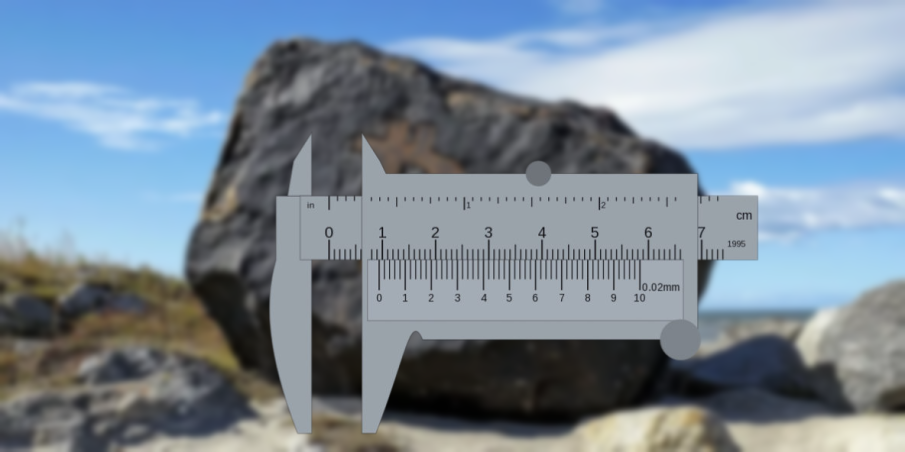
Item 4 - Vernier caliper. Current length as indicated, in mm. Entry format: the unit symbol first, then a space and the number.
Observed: mm 9.4
